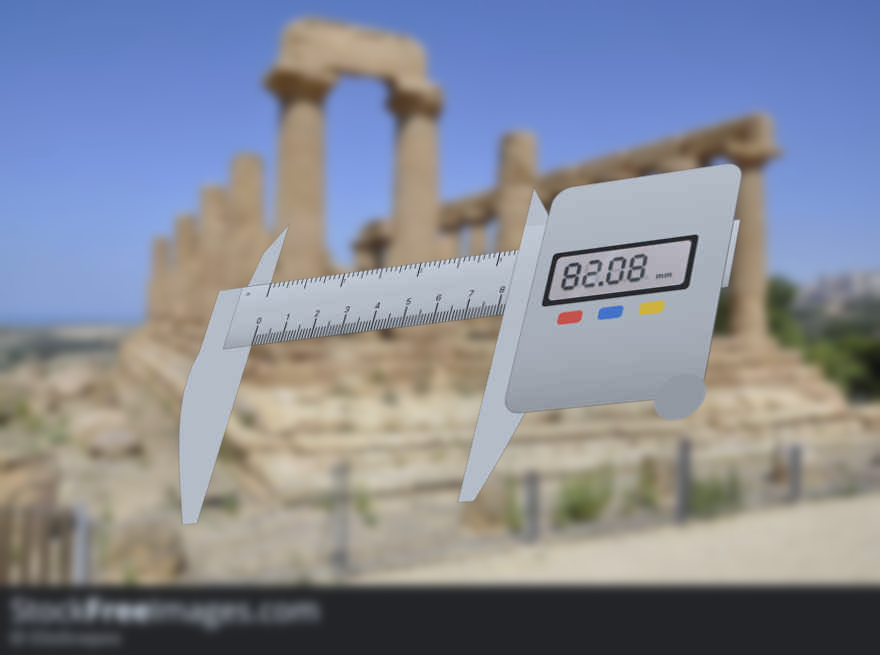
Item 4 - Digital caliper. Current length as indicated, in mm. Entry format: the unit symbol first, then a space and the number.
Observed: mm 82.08
